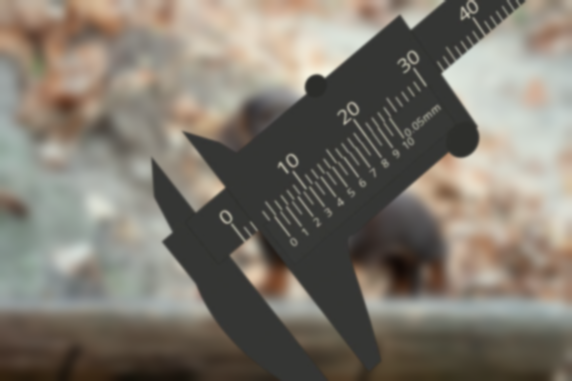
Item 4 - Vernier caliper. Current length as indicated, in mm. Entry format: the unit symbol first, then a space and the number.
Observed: mm 4.8
